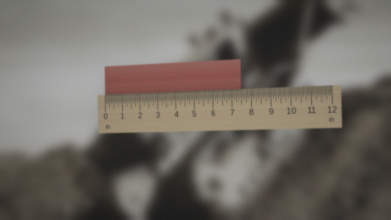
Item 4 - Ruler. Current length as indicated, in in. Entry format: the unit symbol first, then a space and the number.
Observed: in 7.5
